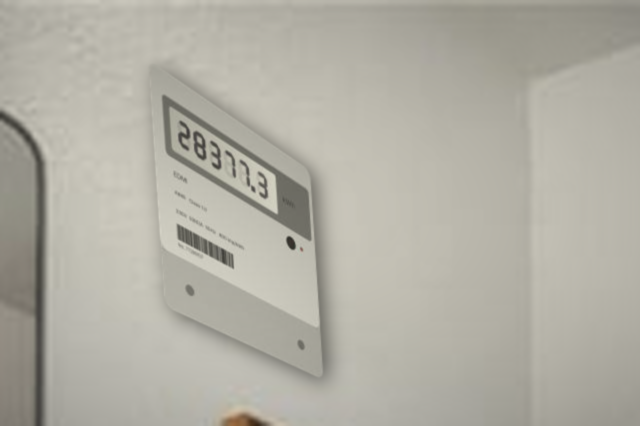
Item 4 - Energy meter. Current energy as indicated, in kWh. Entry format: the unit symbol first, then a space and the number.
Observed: kWh 28377.3
